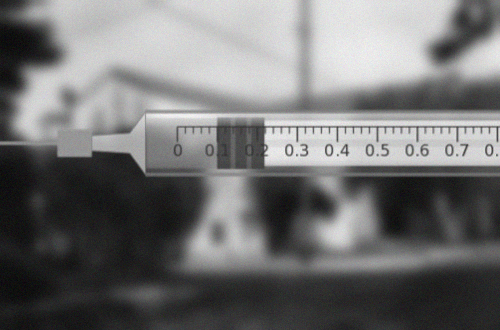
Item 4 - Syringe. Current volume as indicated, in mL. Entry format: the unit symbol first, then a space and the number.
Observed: mL 0.1
